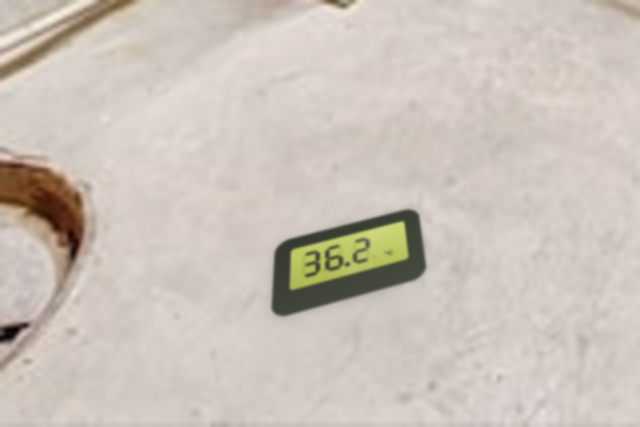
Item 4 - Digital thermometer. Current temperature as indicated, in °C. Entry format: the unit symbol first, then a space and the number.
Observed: °C 36.2
